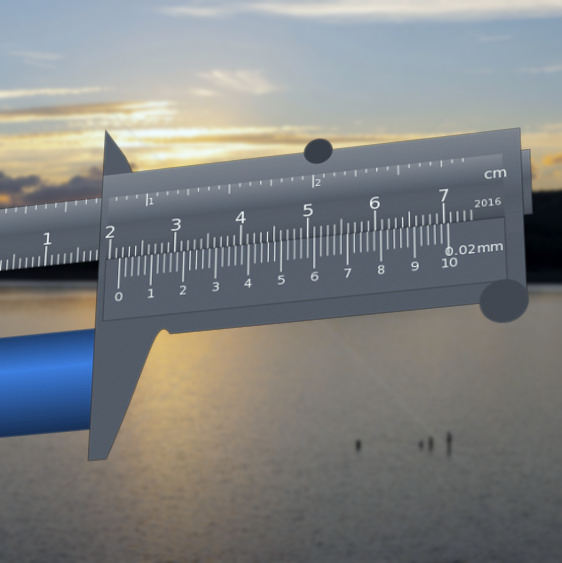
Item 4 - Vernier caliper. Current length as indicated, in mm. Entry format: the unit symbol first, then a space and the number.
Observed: mm 21.6
